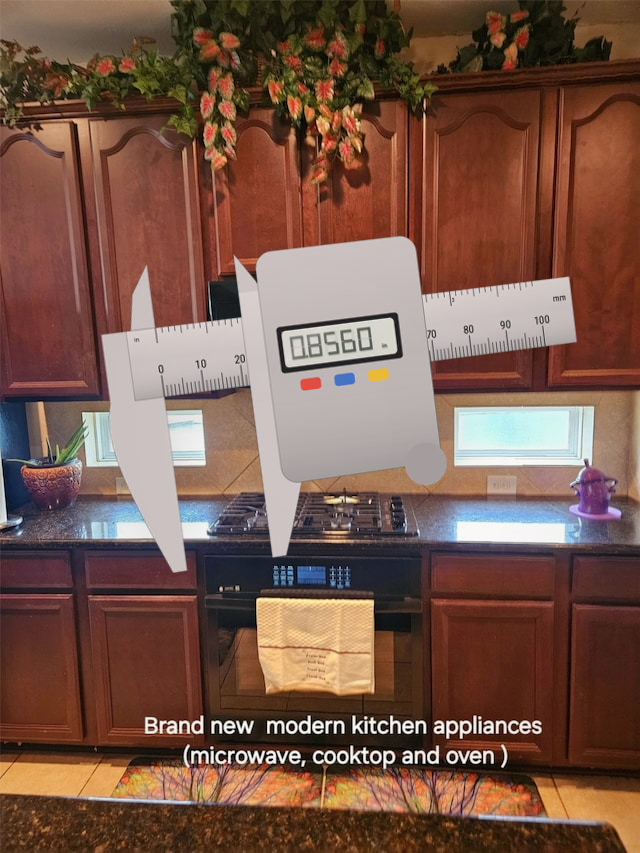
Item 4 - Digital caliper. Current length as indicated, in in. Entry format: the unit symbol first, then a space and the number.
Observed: in 0.8560
